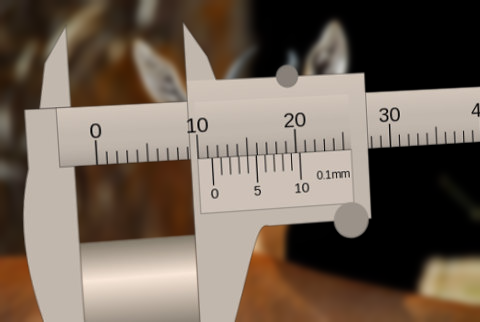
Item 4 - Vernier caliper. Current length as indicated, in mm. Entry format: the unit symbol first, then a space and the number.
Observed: mm 11.4
